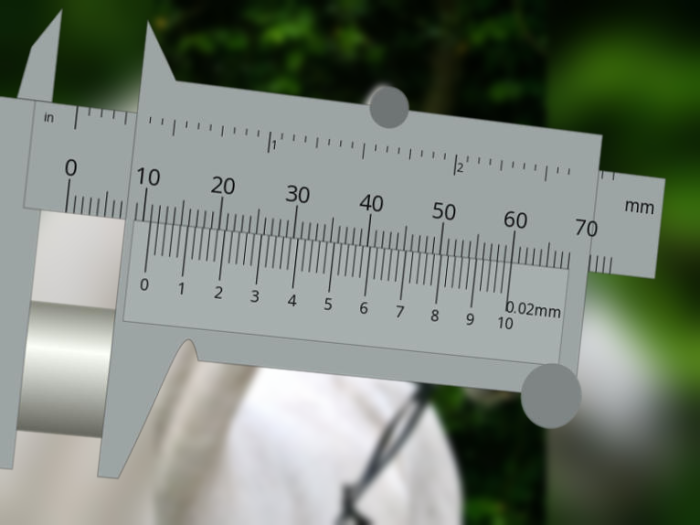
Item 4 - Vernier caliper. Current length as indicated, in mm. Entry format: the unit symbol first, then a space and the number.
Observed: mm 11.0
